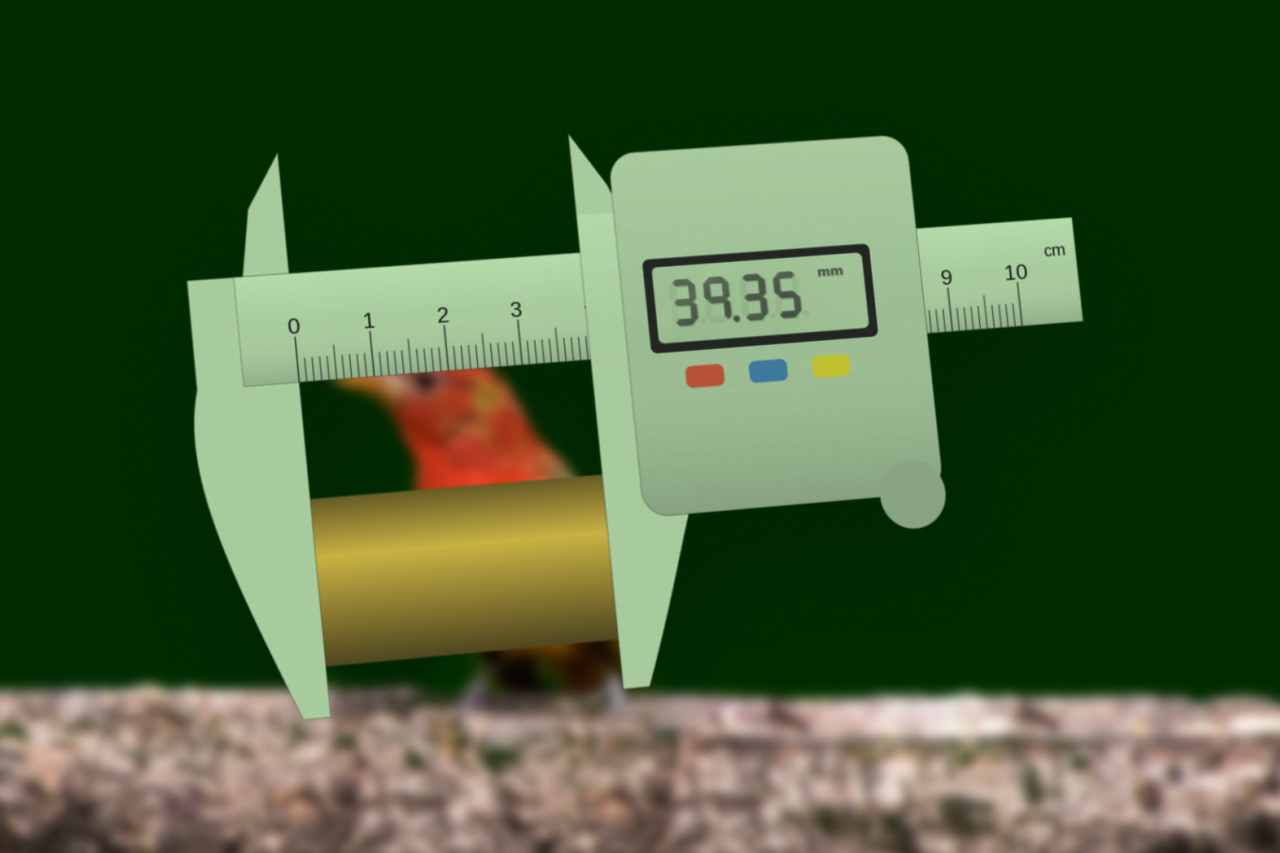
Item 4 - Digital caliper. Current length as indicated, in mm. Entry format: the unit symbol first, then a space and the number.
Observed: mm 39.35
